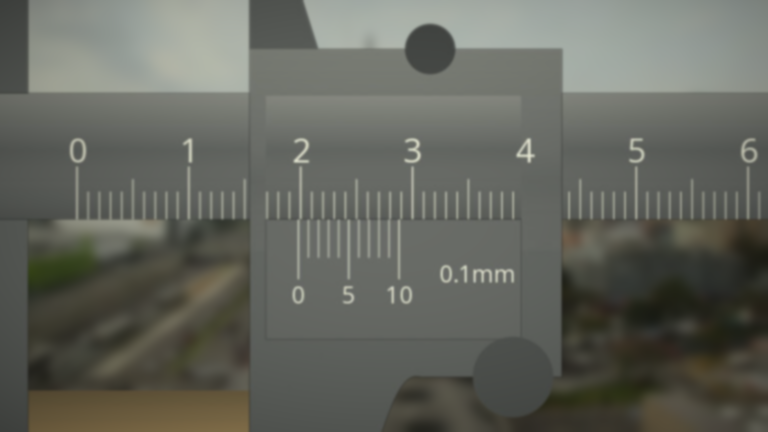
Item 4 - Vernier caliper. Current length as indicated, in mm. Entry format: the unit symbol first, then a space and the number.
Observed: mm 19.8
